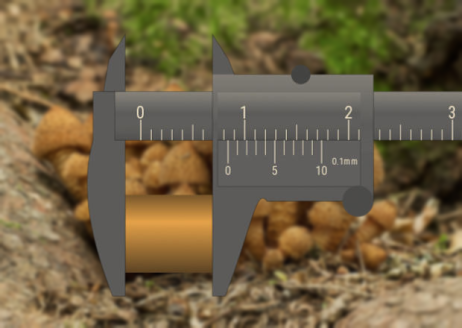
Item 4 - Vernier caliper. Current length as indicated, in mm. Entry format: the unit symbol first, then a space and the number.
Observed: mm 8.4
